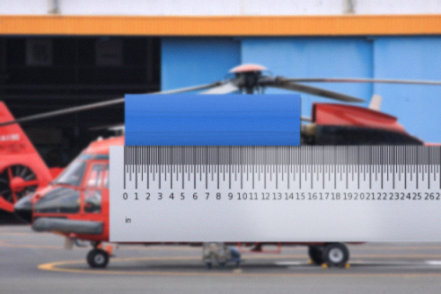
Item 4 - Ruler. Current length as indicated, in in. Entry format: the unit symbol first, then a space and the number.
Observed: in 15
